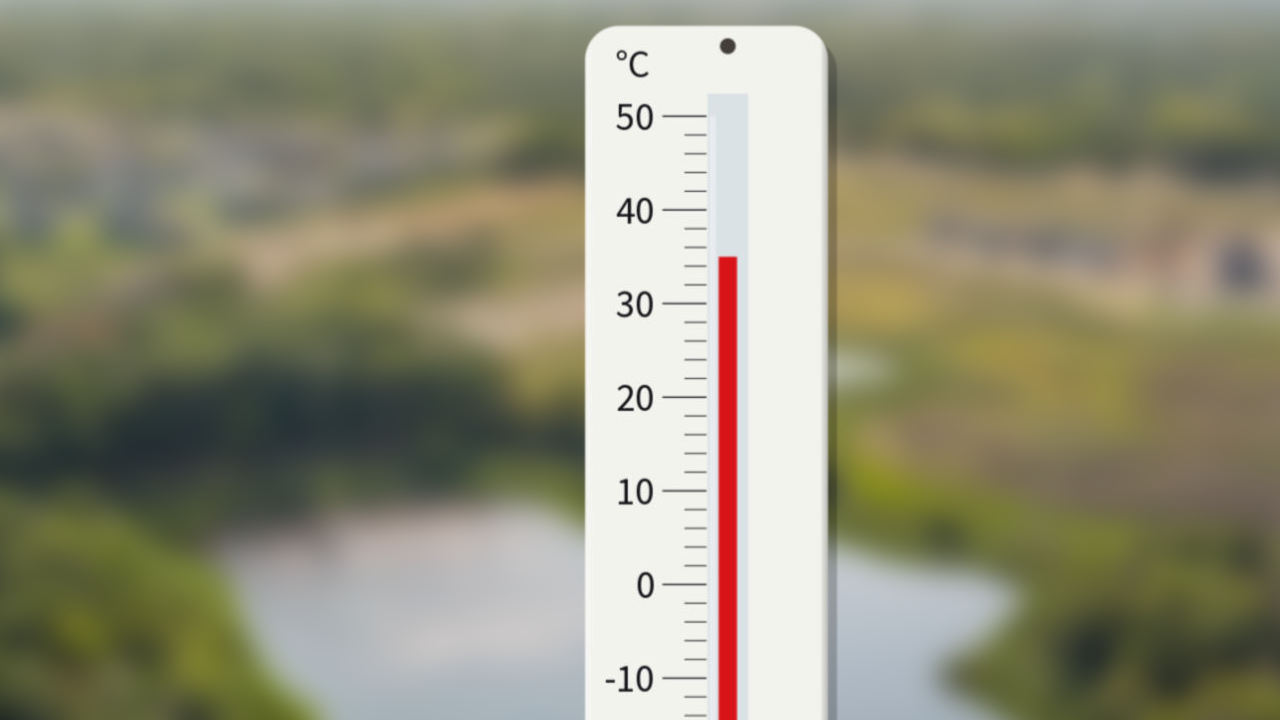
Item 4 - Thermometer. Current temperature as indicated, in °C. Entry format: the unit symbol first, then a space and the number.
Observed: °C 35
